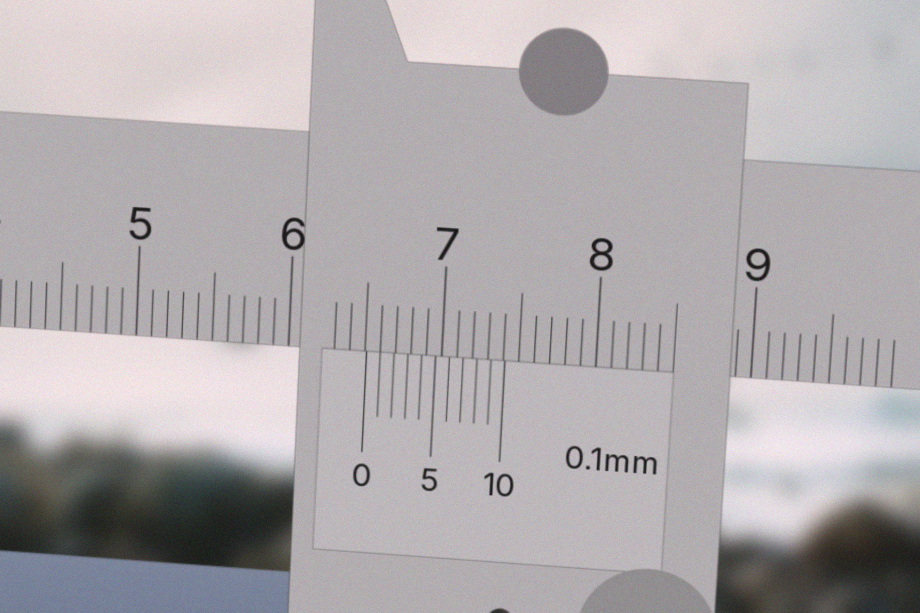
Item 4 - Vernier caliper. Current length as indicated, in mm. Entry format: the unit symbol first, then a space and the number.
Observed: mm 65.1
